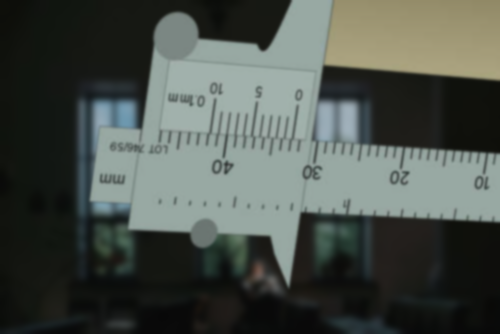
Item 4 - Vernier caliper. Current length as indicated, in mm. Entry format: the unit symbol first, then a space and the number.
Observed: mm 32.8
